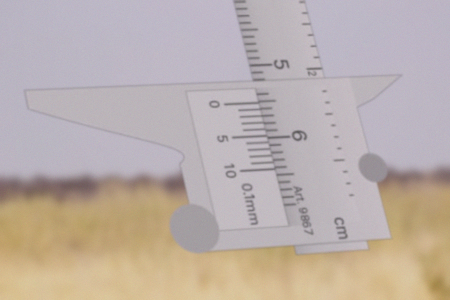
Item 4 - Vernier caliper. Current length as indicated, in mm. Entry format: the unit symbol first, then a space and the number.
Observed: mm 55.2
